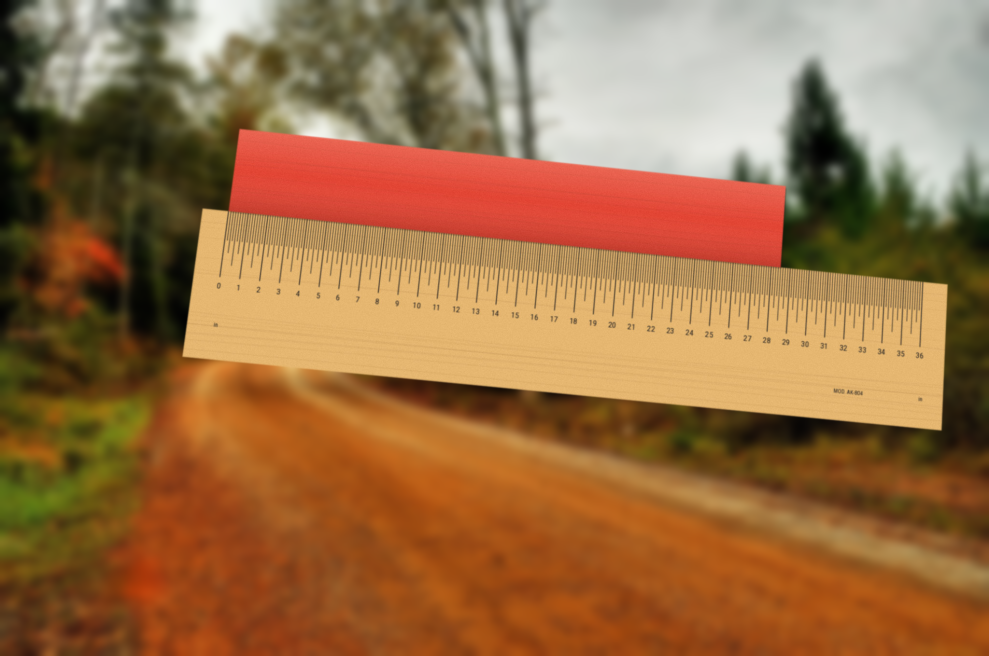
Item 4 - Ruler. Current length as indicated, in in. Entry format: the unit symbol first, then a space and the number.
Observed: in 28.5
